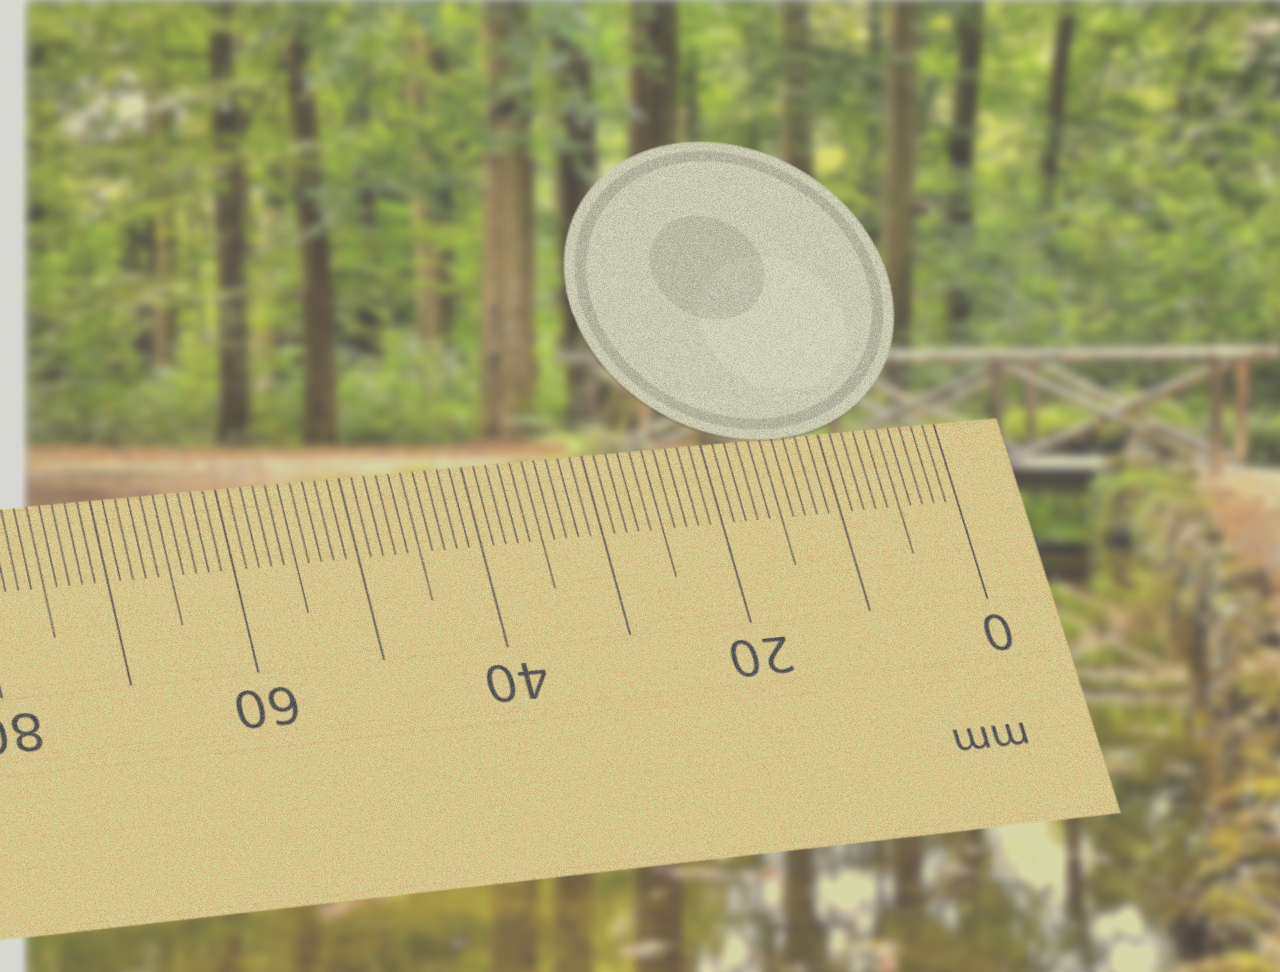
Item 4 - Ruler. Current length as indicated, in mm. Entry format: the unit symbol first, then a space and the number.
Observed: mm 27.5
